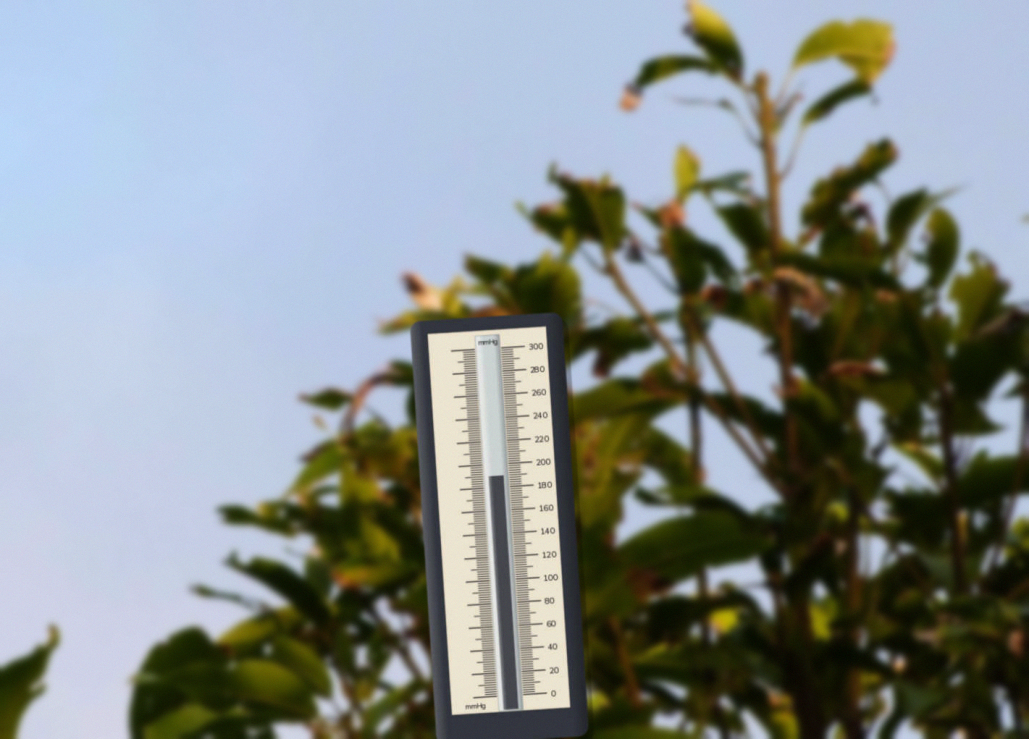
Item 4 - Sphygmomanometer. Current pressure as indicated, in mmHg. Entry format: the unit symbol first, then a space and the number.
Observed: mmHg 190
